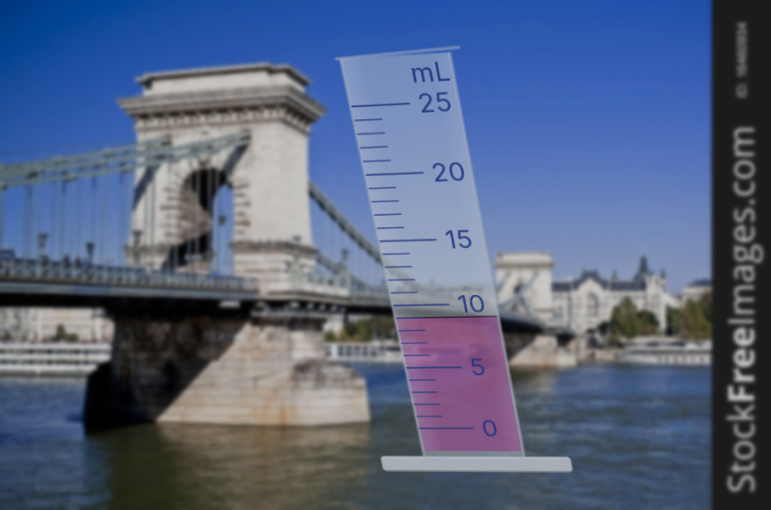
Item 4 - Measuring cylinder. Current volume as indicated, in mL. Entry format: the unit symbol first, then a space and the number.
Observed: mL 9
